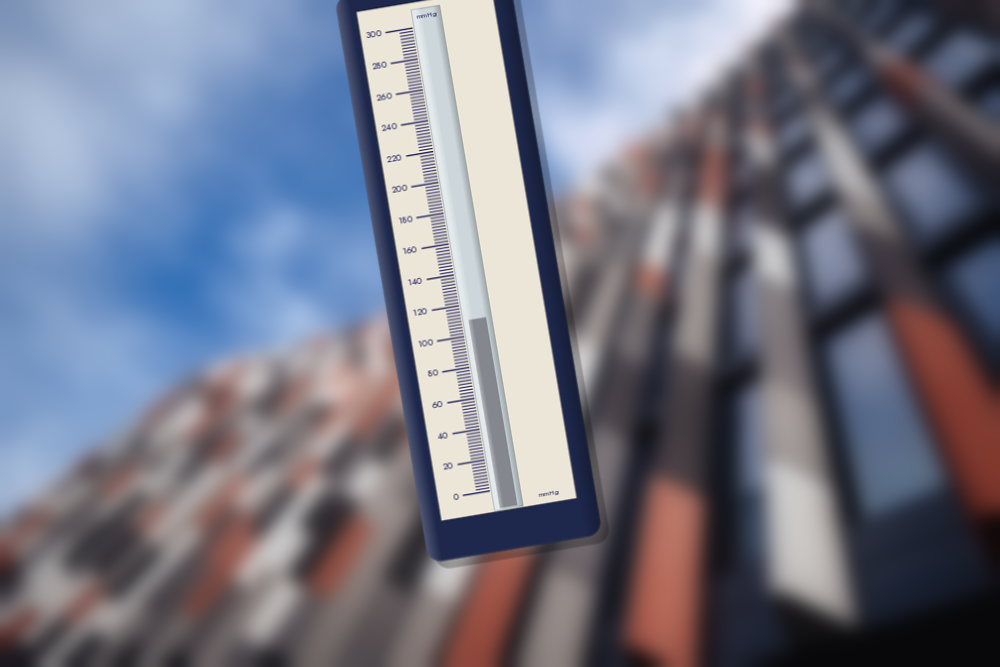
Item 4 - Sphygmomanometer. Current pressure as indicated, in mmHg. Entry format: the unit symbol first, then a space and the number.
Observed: mmHg 110
